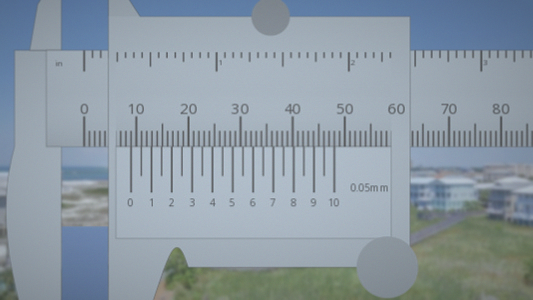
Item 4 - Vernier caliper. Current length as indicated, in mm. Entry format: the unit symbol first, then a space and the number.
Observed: mm 9.0
